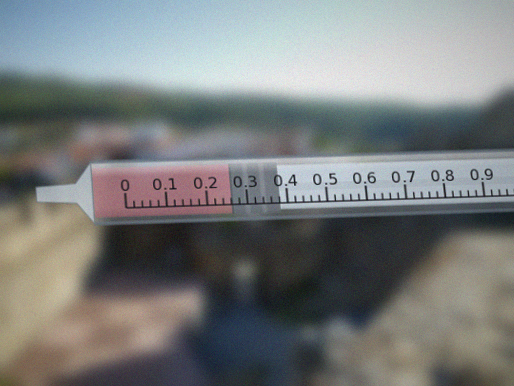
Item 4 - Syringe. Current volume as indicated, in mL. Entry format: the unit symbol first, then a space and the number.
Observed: mL 0.26
